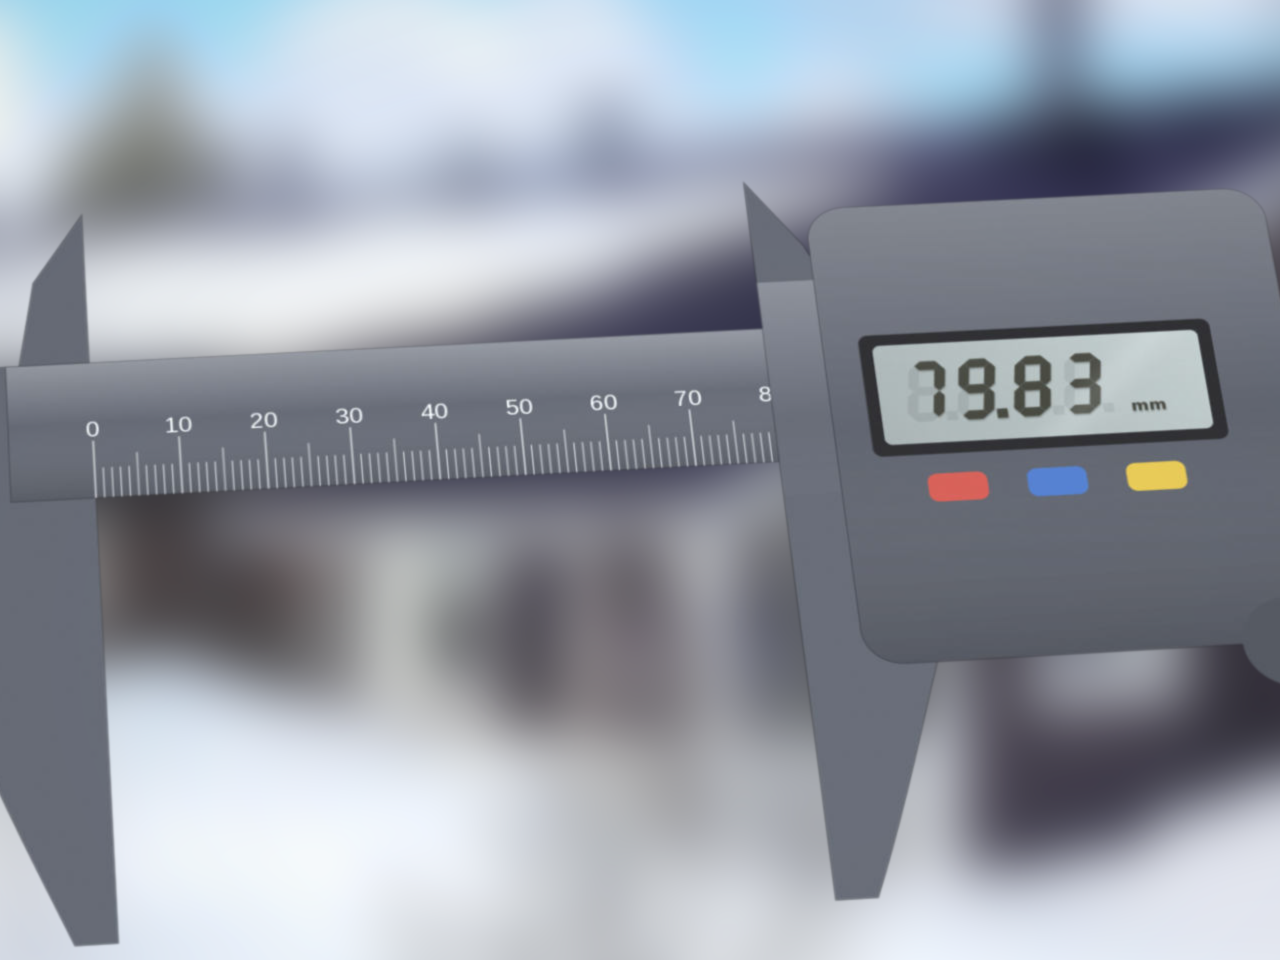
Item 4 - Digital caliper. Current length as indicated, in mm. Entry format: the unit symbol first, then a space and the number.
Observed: mm 79.83
